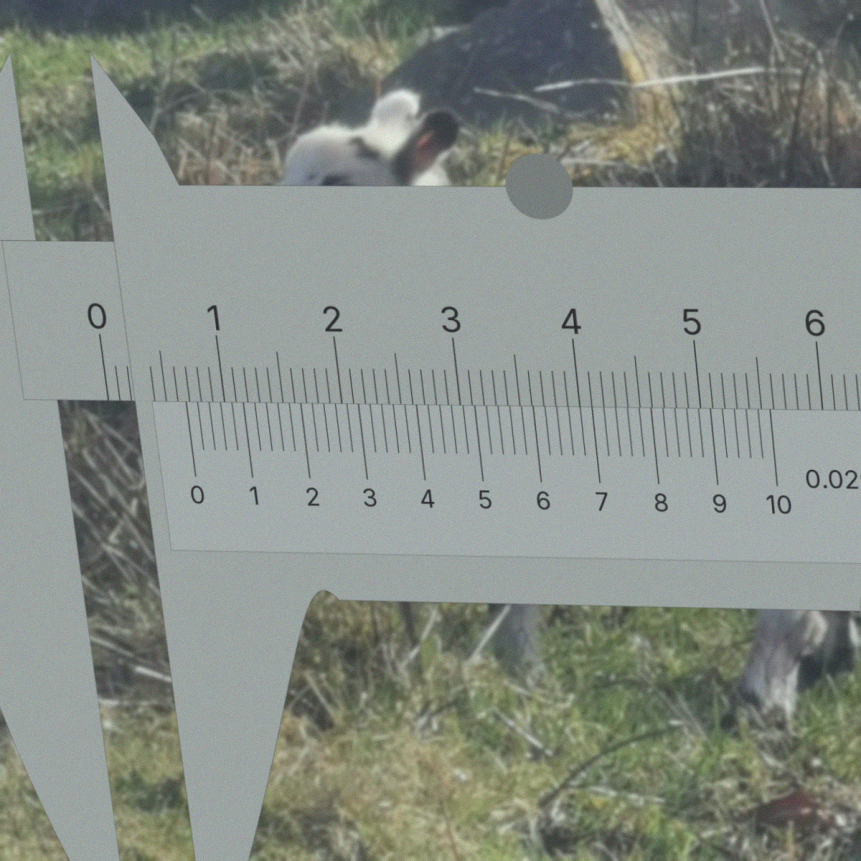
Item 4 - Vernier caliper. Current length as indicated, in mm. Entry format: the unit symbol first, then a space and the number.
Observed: mm 6.7
